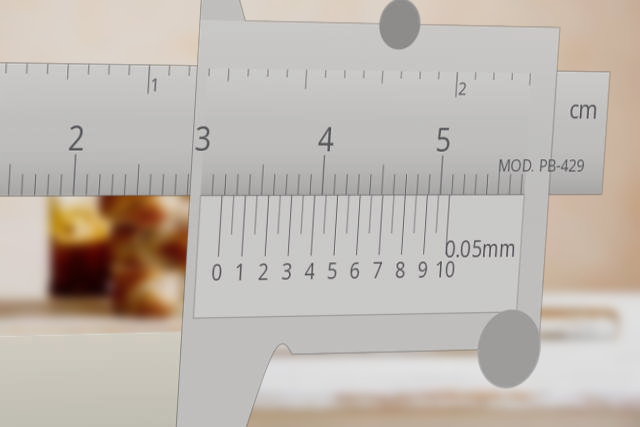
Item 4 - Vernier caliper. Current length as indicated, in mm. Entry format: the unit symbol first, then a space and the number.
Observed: mm 31.8
